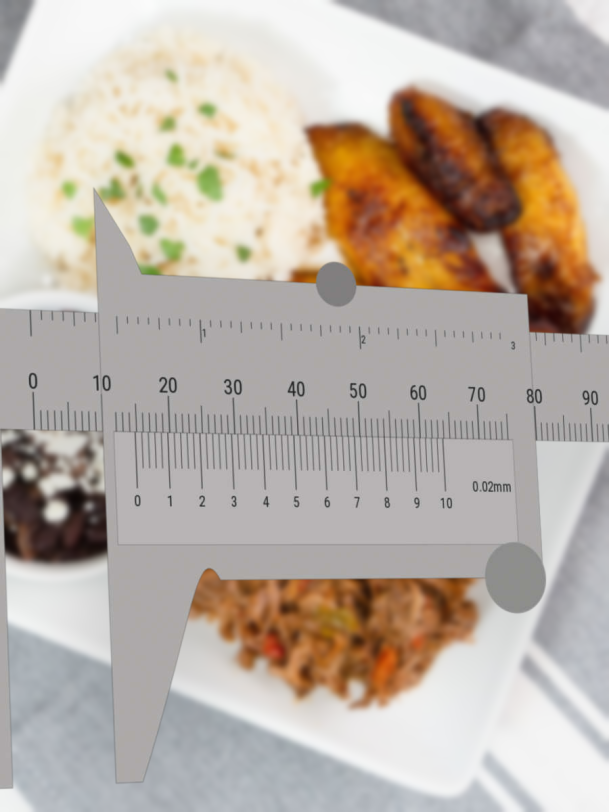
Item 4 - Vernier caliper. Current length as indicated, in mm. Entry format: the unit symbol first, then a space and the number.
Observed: mm 14.8
